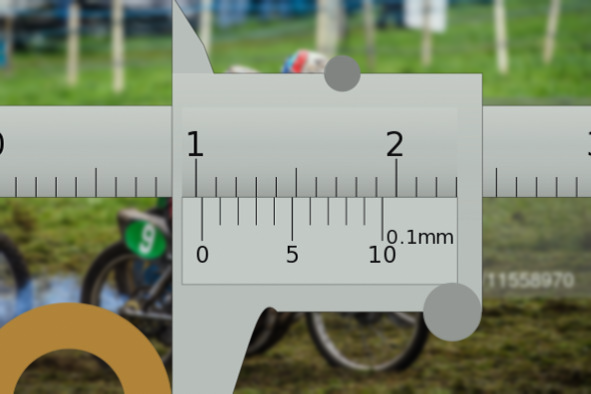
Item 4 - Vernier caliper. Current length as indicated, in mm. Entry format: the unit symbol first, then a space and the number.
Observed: mm 10.3
